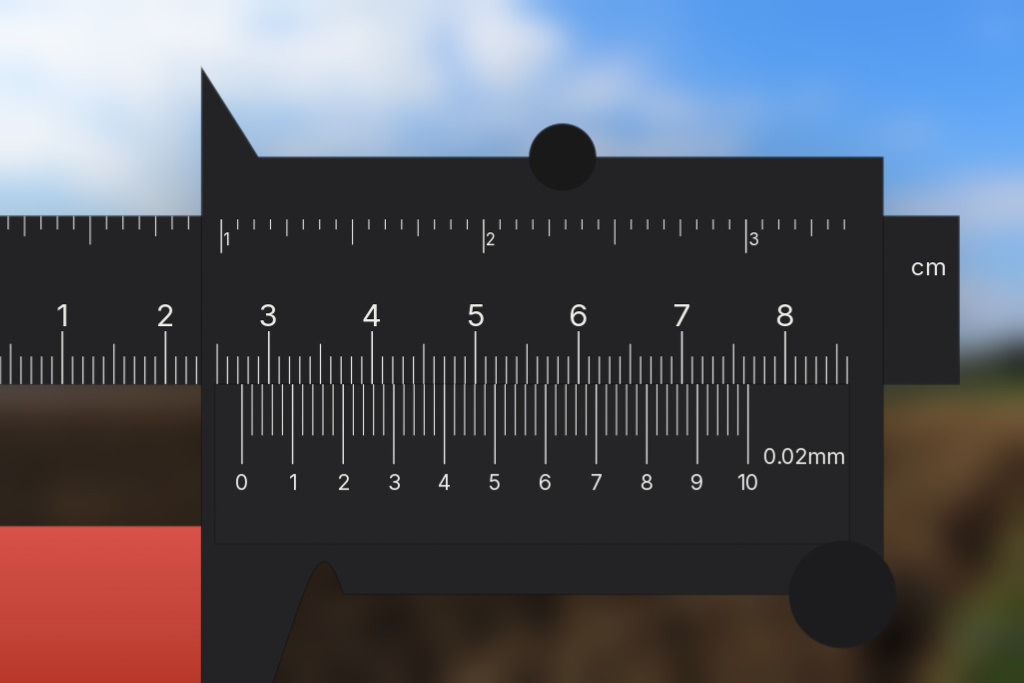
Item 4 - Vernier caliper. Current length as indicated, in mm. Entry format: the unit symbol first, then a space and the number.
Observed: mm 27.4
